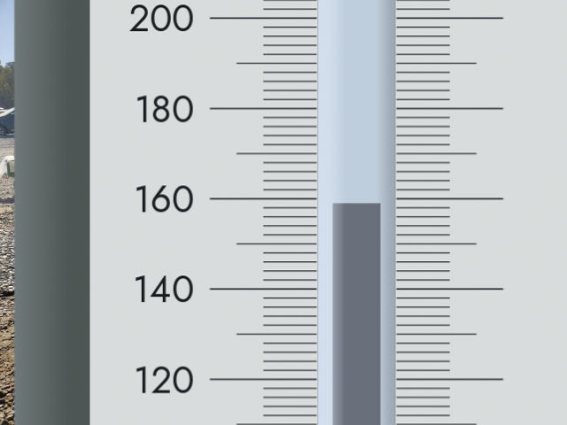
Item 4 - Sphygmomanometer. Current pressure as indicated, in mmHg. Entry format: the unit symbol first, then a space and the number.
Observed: mmHg 159
